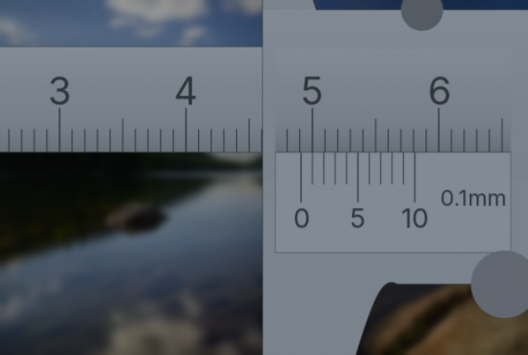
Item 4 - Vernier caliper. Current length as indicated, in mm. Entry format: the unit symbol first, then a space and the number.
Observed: mm 49.1
